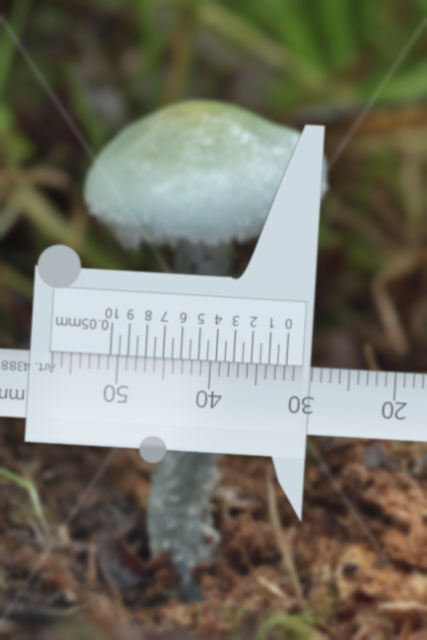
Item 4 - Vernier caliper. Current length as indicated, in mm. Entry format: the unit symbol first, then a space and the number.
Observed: mm 31.8
